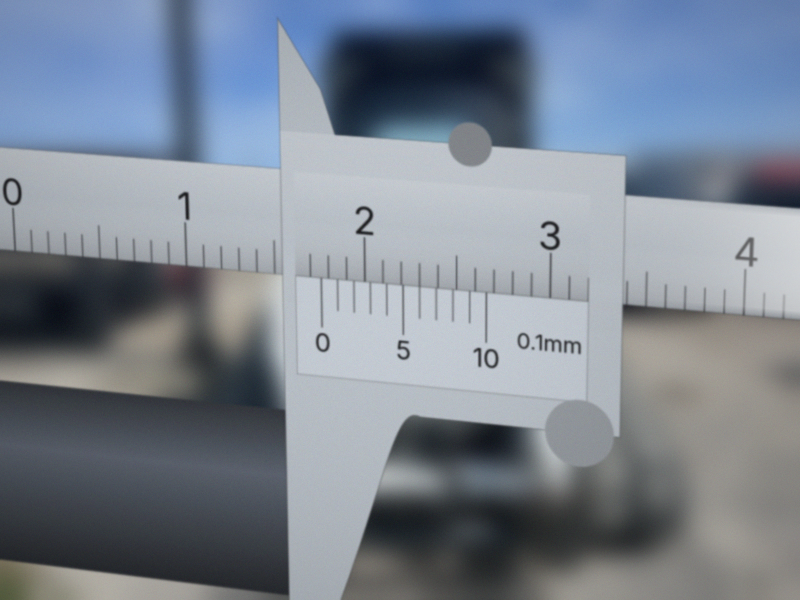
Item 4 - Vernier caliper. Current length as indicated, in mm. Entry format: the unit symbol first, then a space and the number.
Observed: mm 17.6
